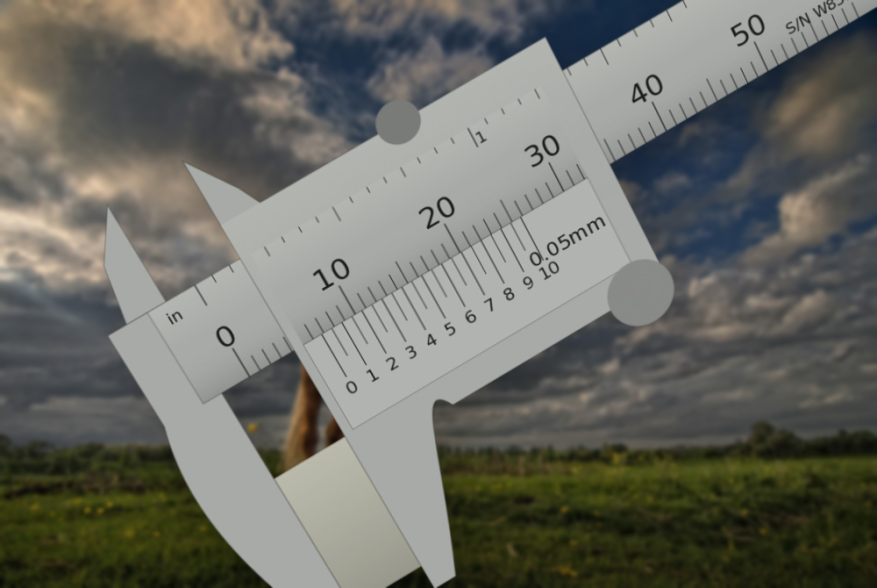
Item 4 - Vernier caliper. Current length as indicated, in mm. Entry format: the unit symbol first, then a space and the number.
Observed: mm 6.8
